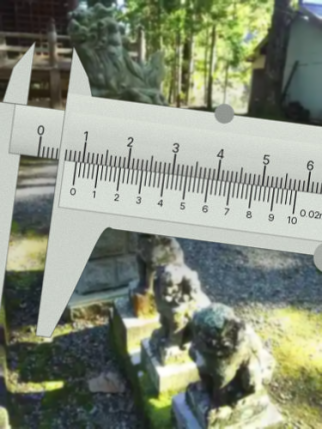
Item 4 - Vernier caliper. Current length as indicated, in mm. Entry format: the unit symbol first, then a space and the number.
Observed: mm 8.5
